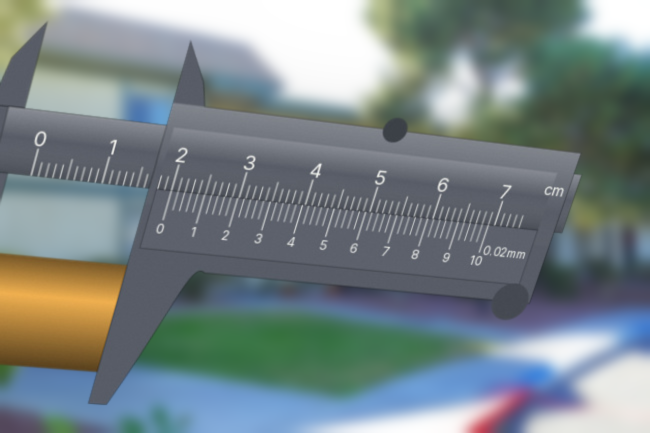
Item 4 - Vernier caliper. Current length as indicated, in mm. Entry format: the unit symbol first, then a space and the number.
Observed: mm 20.0
